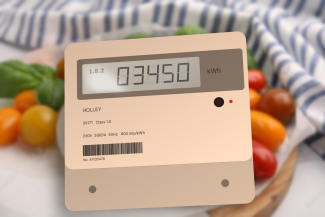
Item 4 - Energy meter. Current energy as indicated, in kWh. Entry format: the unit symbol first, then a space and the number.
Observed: kWh 3450
